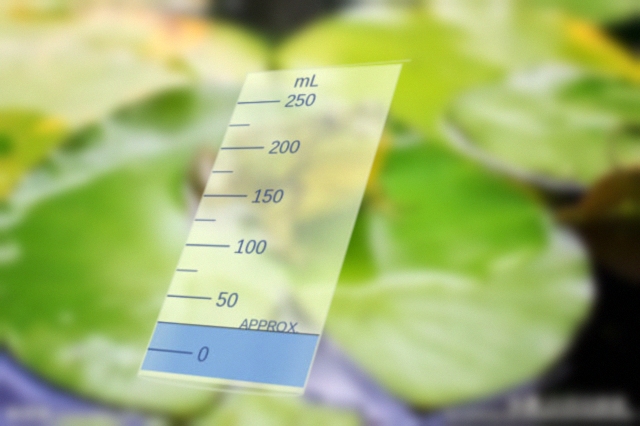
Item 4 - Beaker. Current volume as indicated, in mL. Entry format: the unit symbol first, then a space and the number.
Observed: mL 25
